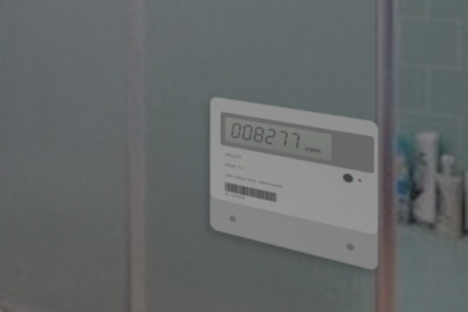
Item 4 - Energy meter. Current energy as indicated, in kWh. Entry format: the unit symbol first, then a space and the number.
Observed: kWh 8277
